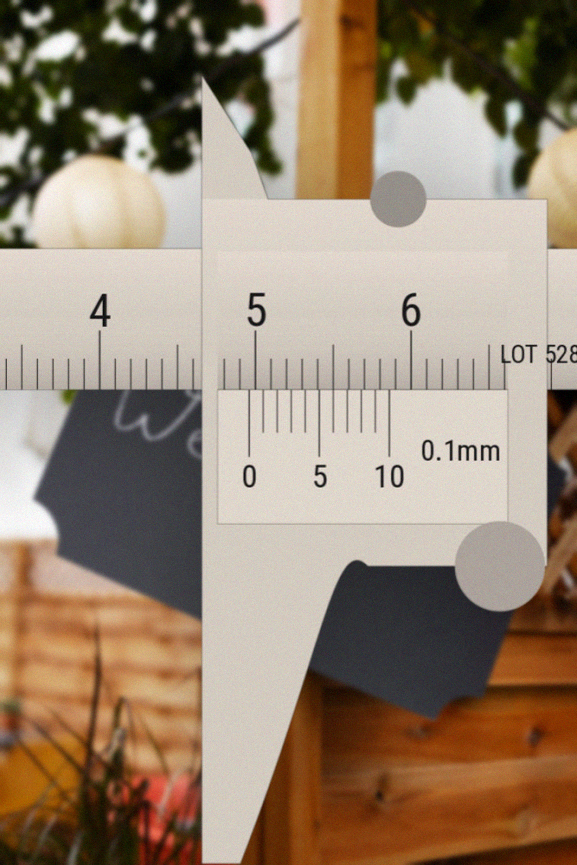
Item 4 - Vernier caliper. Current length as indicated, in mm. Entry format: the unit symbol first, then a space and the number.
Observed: mm 49.6
